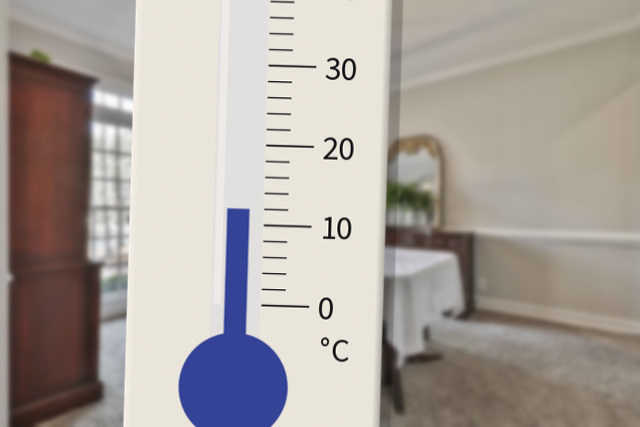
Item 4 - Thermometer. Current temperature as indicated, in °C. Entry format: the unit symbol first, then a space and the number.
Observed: °C 12
